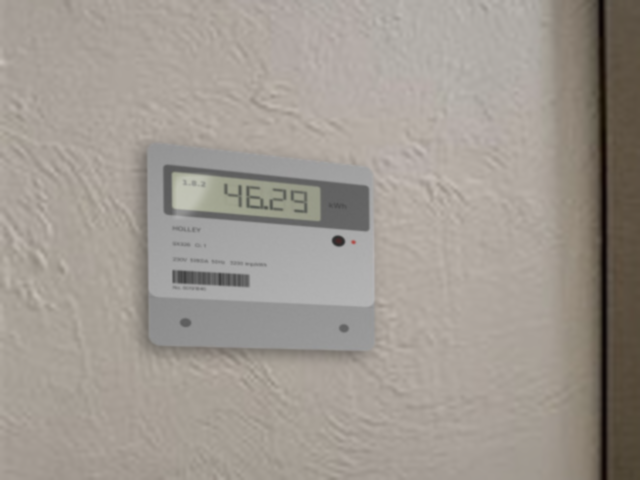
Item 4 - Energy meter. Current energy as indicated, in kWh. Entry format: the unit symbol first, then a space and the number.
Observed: kWh 46.29
